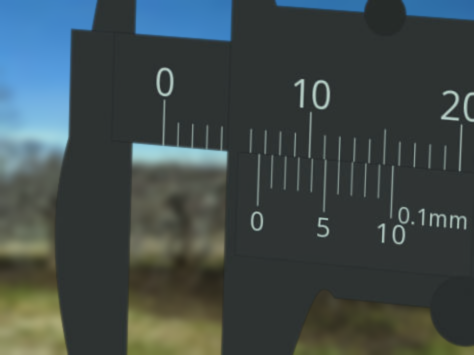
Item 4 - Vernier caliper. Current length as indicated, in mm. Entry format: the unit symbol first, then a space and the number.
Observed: mm 6.6
